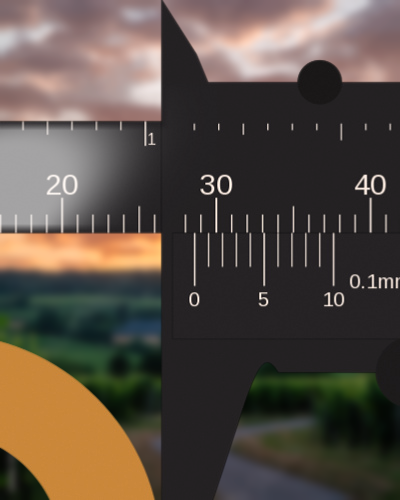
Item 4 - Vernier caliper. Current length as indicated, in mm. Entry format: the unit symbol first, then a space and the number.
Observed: mm 28.6
